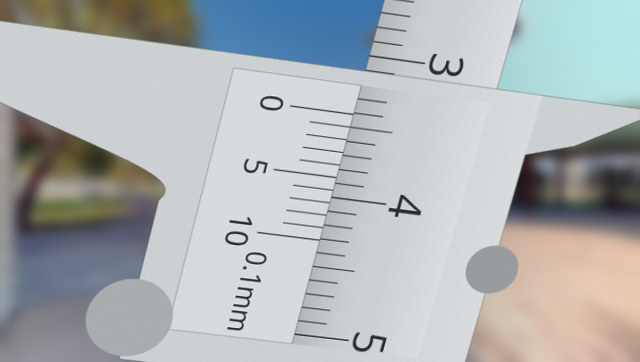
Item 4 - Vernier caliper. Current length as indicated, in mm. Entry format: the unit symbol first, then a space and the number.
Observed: mm 34.1
